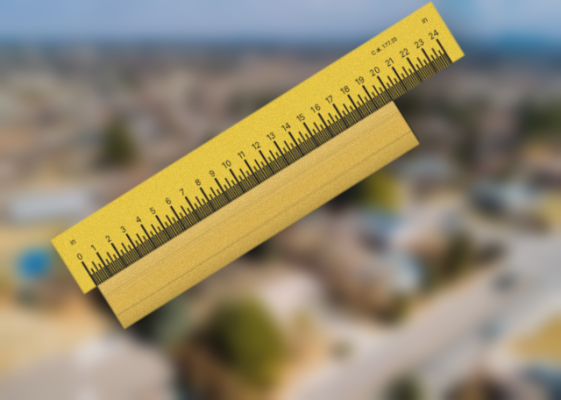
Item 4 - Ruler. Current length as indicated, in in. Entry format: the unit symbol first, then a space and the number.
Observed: in 20
